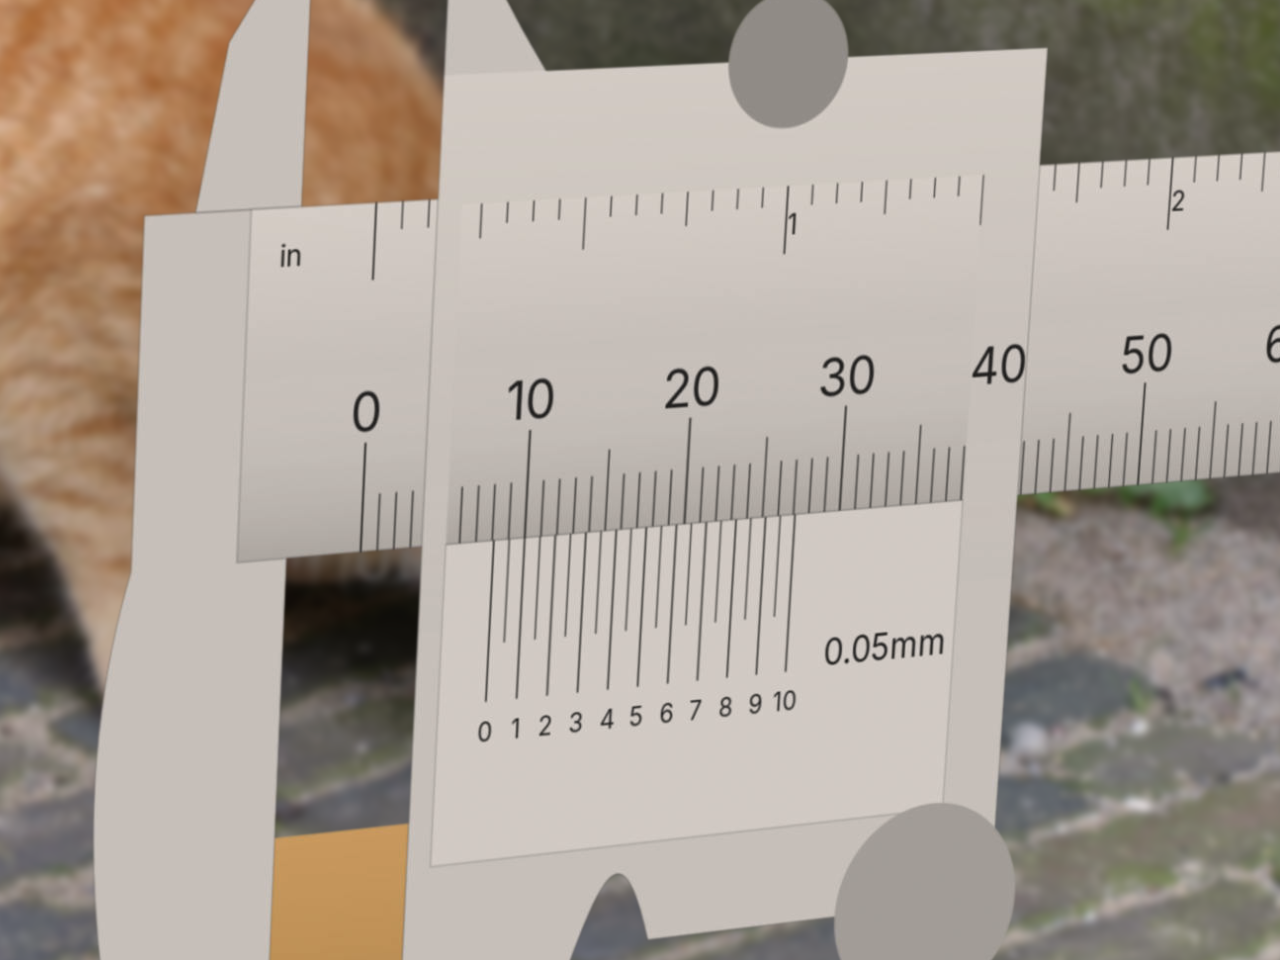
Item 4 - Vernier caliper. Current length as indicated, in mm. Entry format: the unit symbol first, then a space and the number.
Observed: mm 8.1
